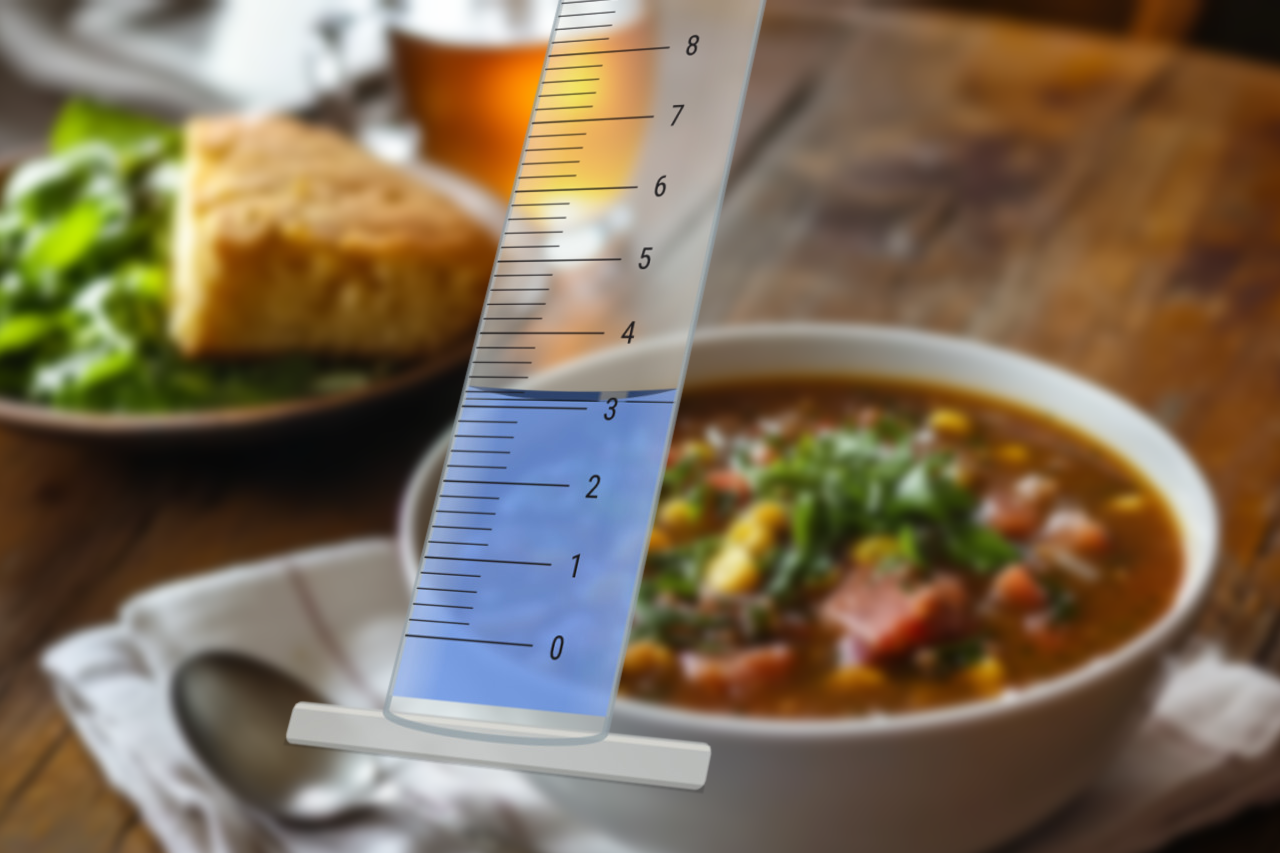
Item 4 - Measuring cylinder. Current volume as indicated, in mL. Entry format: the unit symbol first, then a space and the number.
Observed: mL 3.1
